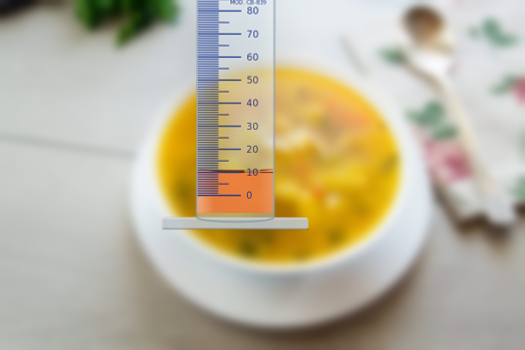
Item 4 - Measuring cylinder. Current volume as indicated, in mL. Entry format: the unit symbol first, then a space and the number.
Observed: mL 10
